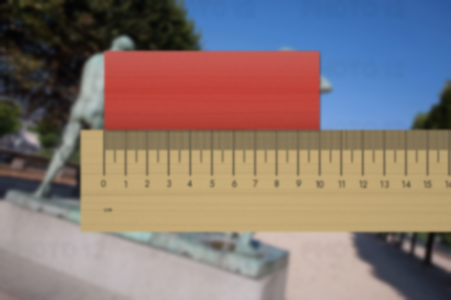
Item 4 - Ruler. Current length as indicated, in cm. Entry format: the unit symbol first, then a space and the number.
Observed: cm 10
